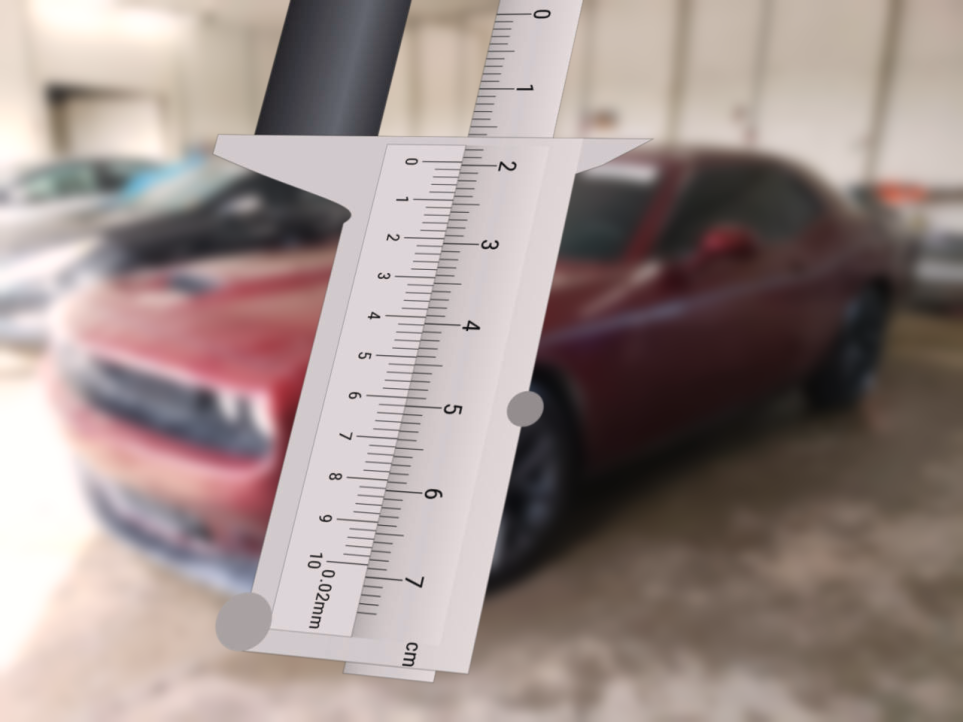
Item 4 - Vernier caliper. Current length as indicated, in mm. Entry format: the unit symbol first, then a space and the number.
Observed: mm 19.6
